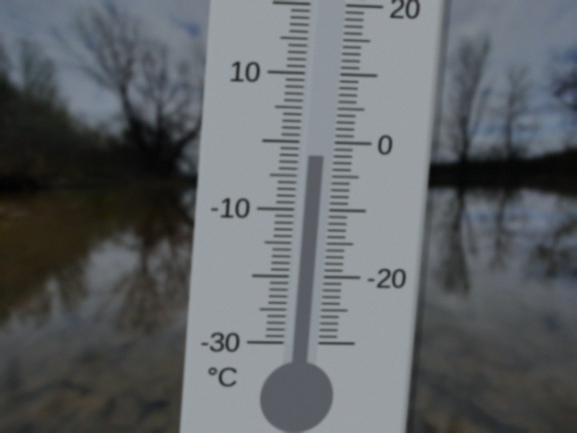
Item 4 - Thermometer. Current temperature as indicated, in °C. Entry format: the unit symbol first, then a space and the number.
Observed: °C -2
